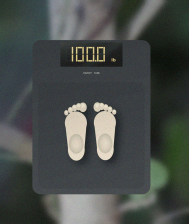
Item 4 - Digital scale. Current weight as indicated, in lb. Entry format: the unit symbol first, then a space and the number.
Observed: lb 100.0
